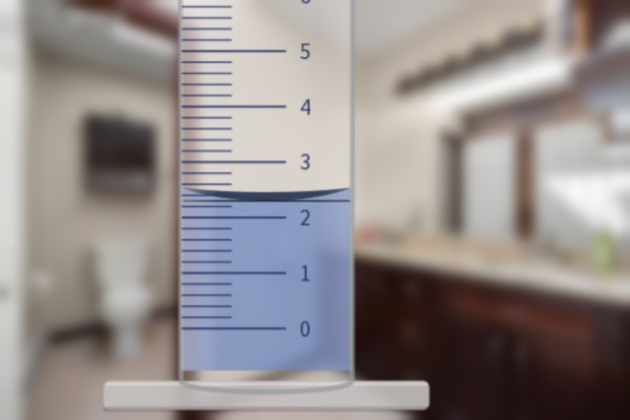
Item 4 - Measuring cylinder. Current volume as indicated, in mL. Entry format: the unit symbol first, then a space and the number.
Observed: mL 2.3
